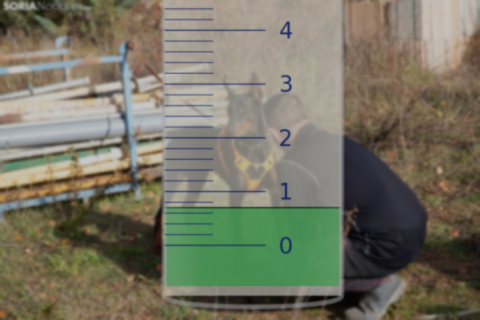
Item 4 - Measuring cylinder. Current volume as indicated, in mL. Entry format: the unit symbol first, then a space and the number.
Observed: mL 0.7
